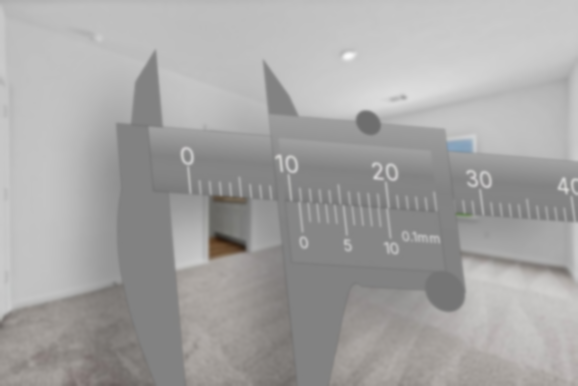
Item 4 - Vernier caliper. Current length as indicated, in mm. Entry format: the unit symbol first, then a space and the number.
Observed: mm 10.8
